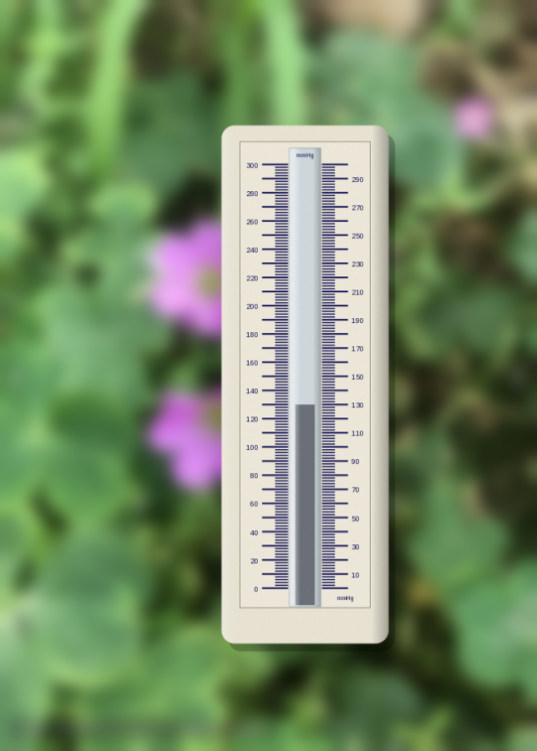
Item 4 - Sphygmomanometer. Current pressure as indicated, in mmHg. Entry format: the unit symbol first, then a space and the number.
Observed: mmHg 130
